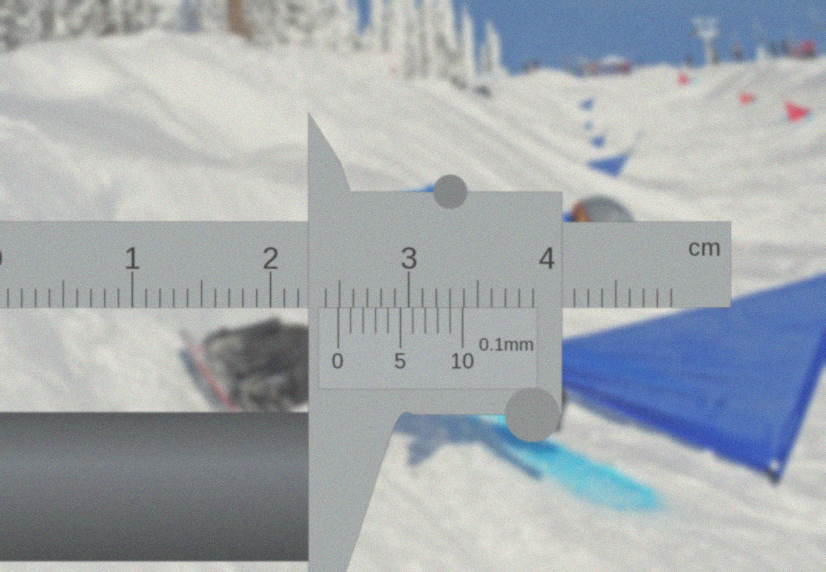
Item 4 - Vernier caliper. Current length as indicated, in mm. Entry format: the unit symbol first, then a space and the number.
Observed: mm 24.9
